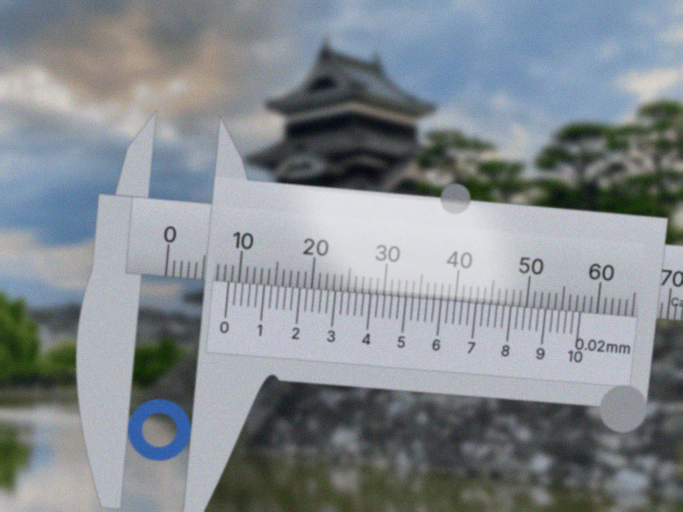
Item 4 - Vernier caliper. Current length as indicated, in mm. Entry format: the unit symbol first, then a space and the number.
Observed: mm 8.6
